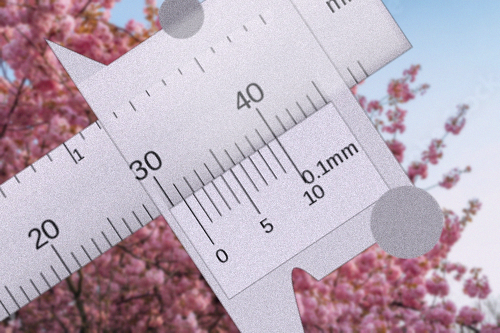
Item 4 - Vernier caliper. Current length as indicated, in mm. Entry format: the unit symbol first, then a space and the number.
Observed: mm 31.0
